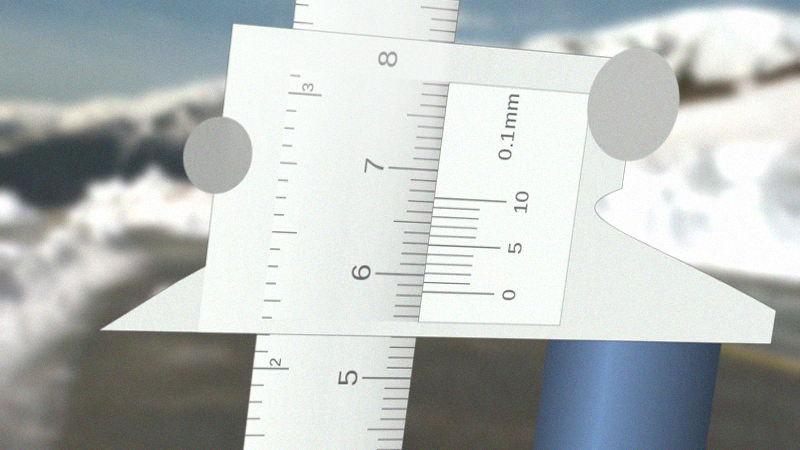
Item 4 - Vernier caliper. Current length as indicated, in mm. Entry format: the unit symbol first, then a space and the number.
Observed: mm 58.4
